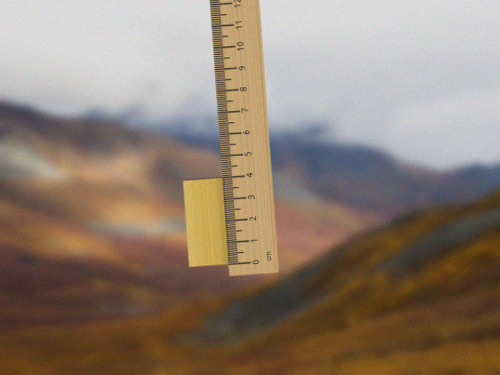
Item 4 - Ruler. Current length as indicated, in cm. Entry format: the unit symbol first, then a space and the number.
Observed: cm 4
